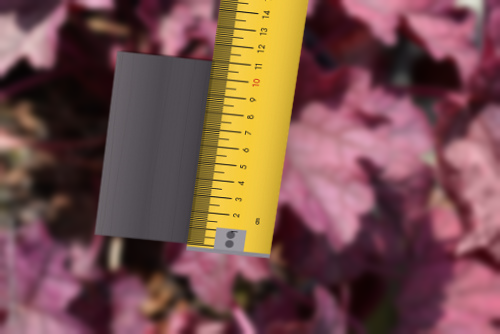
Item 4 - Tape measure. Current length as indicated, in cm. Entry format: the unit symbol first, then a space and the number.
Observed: cm 11
